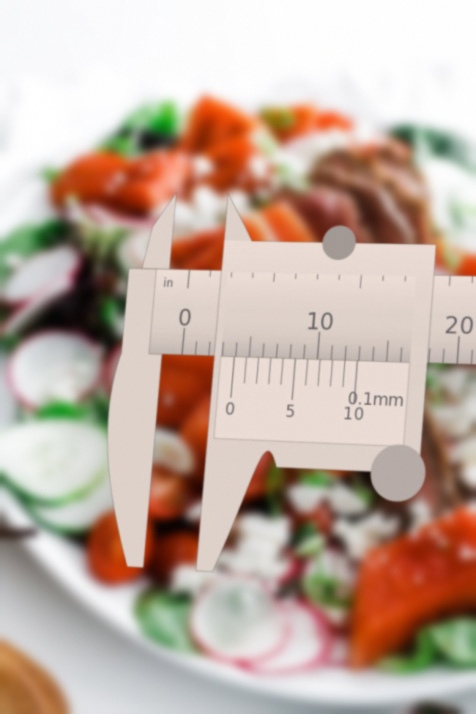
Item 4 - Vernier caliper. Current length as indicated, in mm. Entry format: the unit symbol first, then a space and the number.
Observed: mm 3.9
